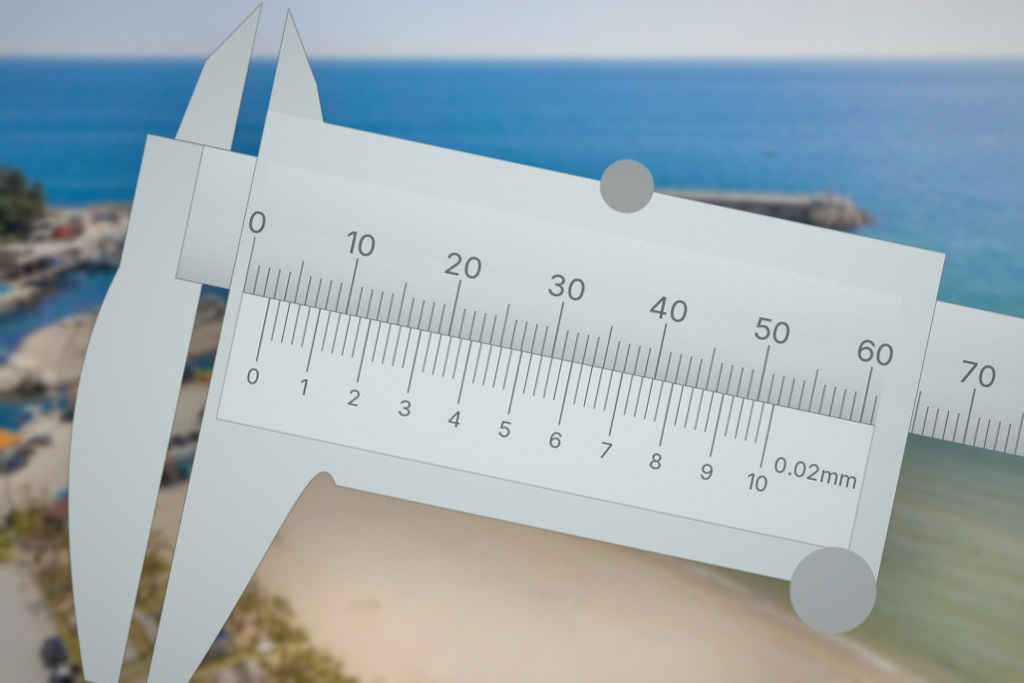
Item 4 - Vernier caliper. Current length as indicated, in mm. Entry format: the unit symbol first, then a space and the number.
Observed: mm 2.6
